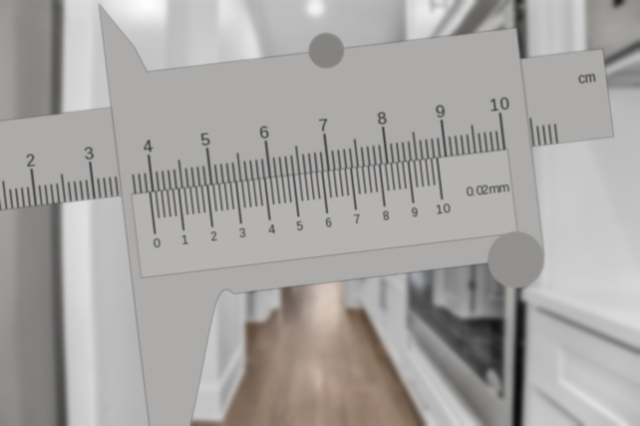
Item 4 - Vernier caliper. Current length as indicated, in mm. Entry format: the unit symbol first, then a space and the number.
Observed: mm 39.5
